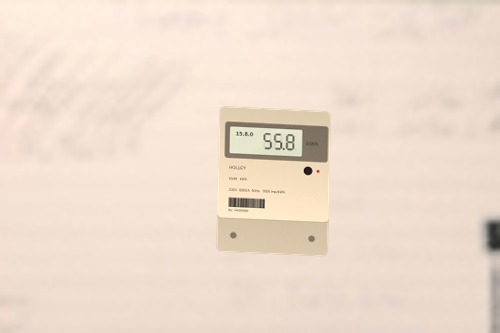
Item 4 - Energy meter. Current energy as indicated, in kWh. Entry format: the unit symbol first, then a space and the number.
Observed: kWh 55.8
